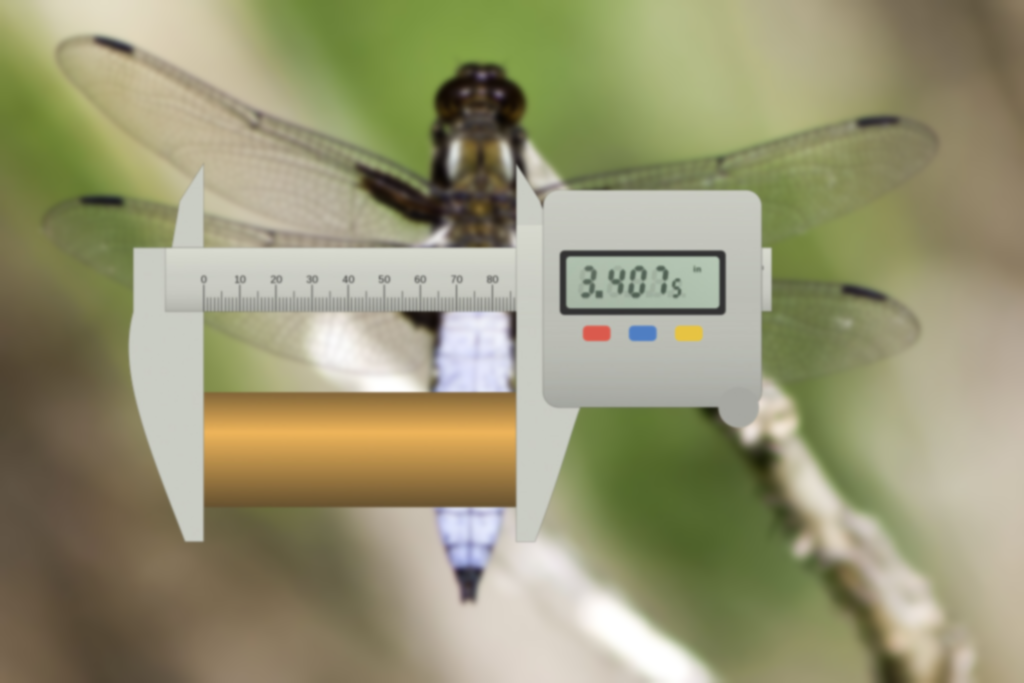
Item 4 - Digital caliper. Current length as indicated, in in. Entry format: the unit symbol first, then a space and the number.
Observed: in 3.4075
